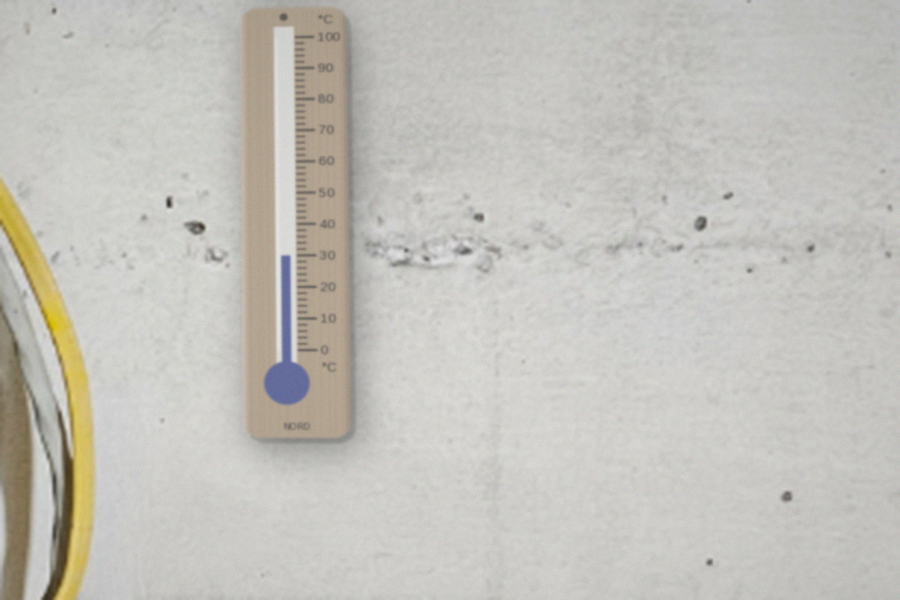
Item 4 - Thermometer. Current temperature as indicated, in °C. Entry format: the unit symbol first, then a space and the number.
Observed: °C 30
